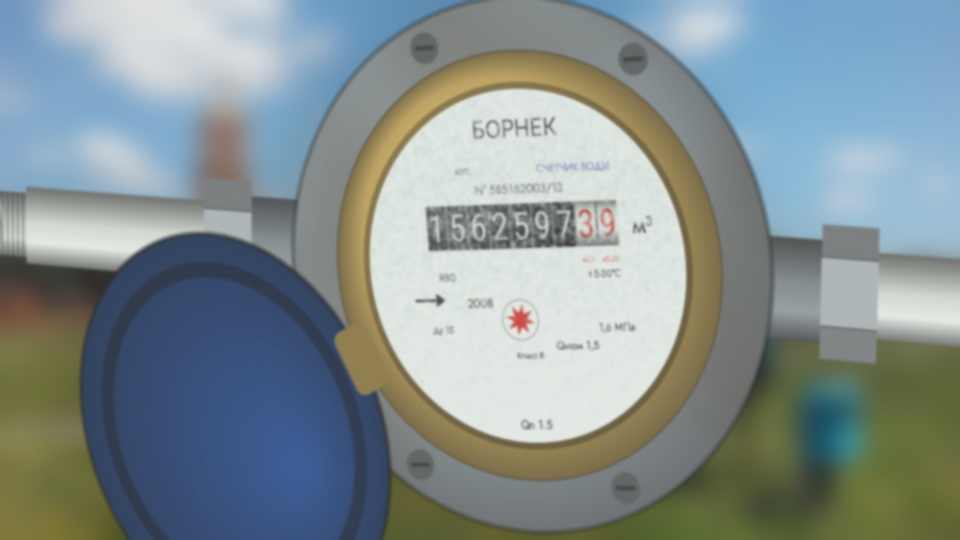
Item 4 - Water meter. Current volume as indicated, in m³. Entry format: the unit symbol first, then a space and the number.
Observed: m³ 1562597.39
